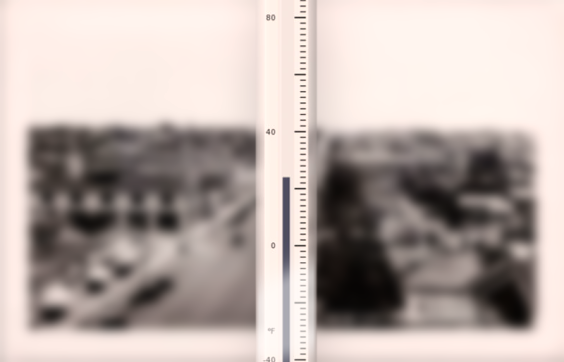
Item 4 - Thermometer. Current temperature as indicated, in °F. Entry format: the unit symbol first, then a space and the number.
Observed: °F 24
